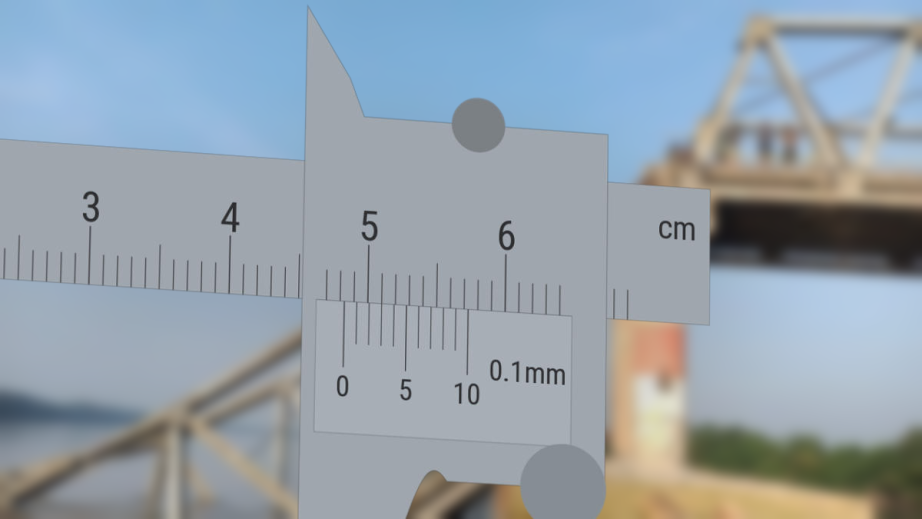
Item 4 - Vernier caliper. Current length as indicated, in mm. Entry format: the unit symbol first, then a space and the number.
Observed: mm 48.3
